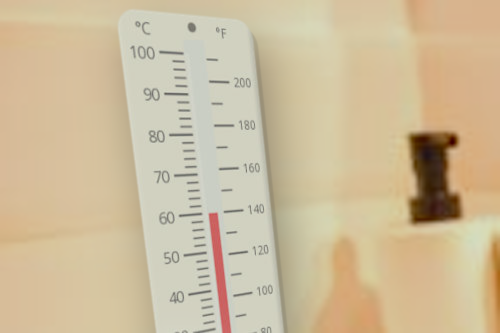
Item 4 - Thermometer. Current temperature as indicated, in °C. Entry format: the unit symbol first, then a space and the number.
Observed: °C 60
